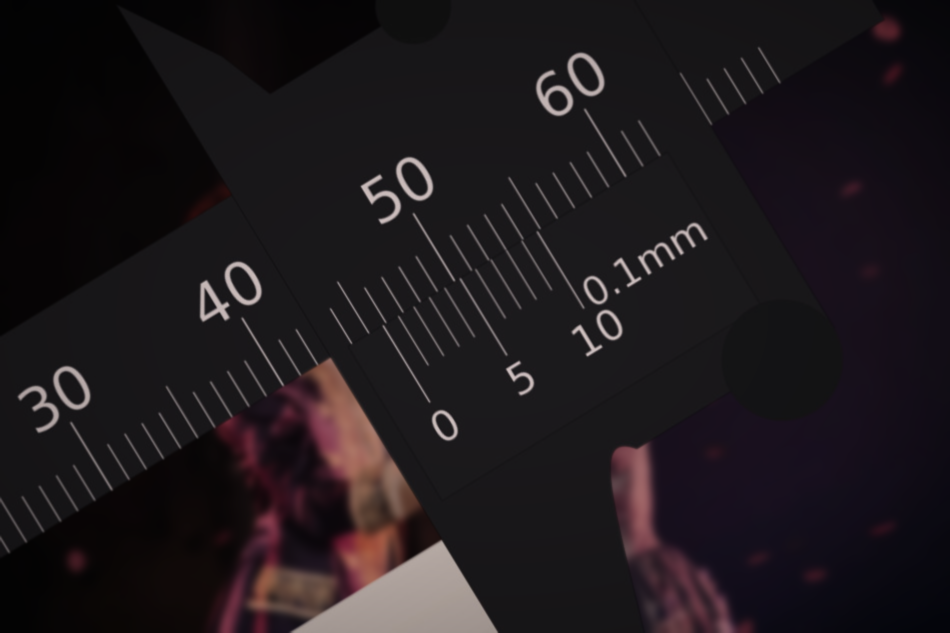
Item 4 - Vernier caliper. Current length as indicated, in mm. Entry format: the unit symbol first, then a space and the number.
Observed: mm 45.8
